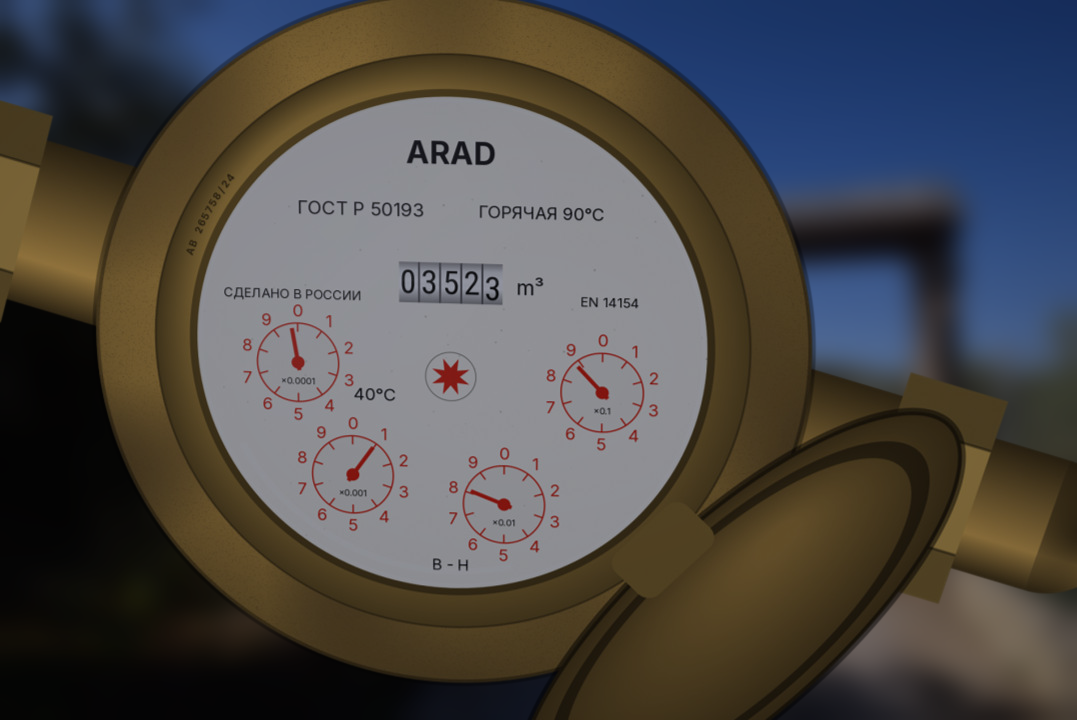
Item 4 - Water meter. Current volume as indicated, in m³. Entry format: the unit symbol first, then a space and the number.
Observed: m³ 3522.8809
